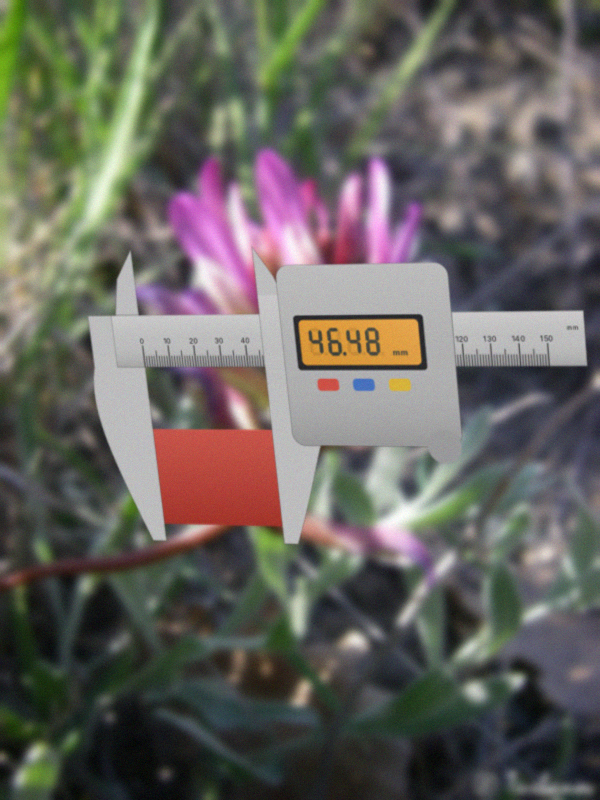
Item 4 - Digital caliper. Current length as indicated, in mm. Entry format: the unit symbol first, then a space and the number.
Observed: mm 46.48
